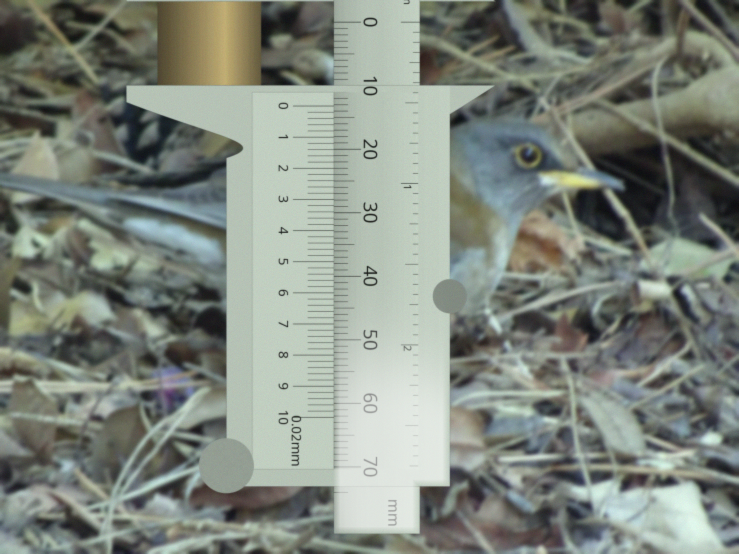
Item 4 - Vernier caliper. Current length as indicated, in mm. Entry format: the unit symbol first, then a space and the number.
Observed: mm 13.2
